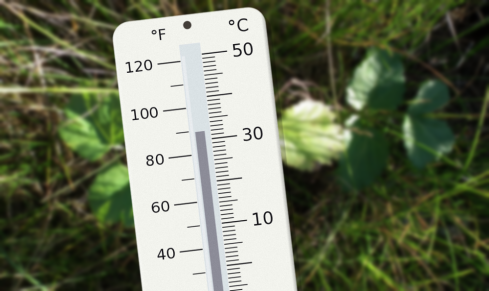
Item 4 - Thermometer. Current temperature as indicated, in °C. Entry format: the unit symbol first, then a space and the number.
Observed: °C 32
